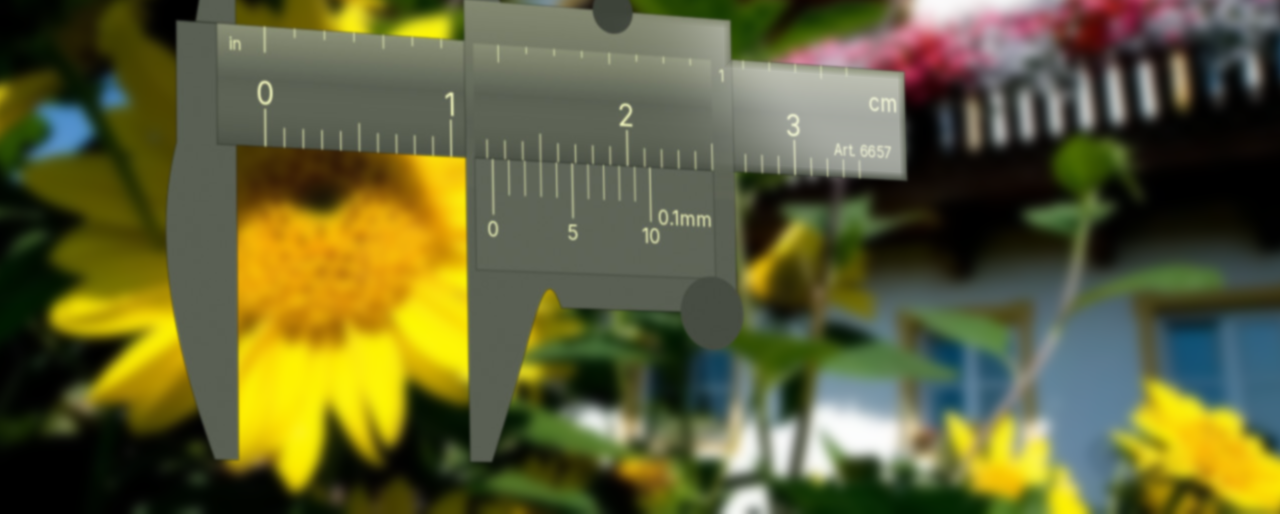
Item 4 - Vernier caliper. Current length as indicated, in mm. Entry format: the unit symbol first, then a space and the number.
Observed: mm 12.3
